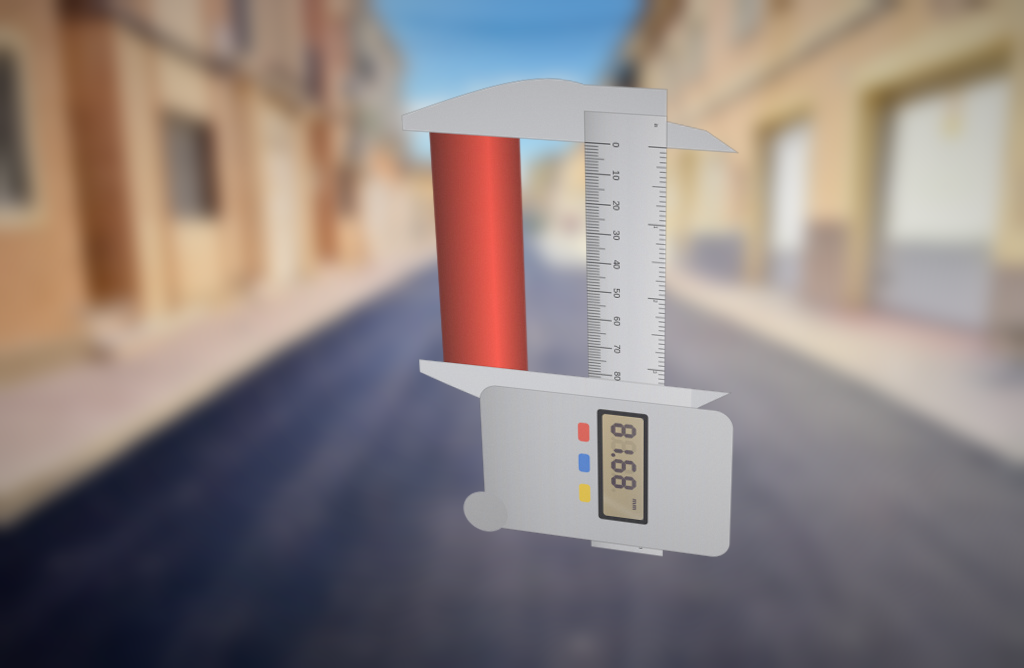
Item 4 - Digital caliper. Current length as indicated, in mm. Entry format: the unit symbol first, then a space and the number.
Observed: mm 81.68
